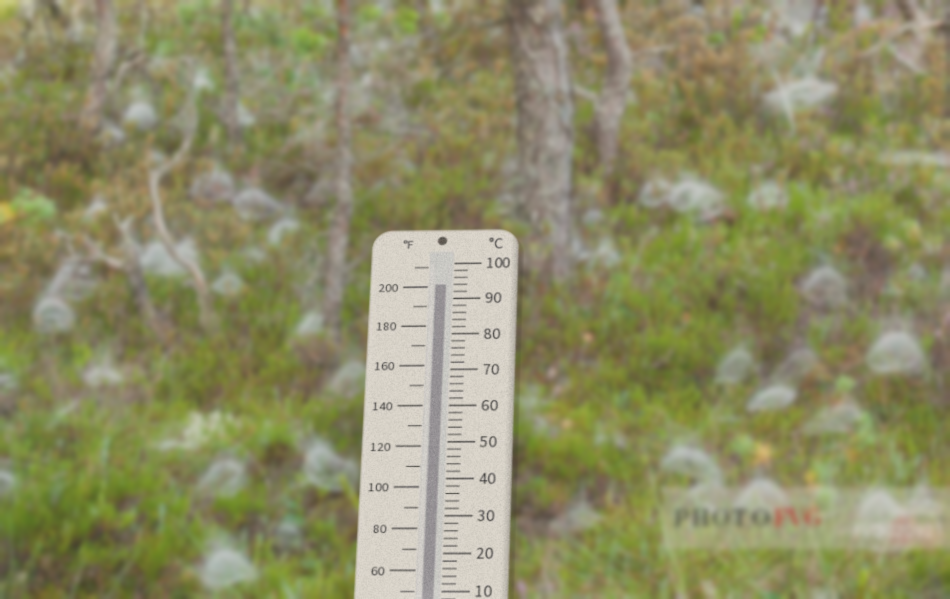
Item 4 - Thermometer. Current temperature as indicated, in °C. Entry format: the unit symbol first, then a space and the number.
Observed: °C 94
